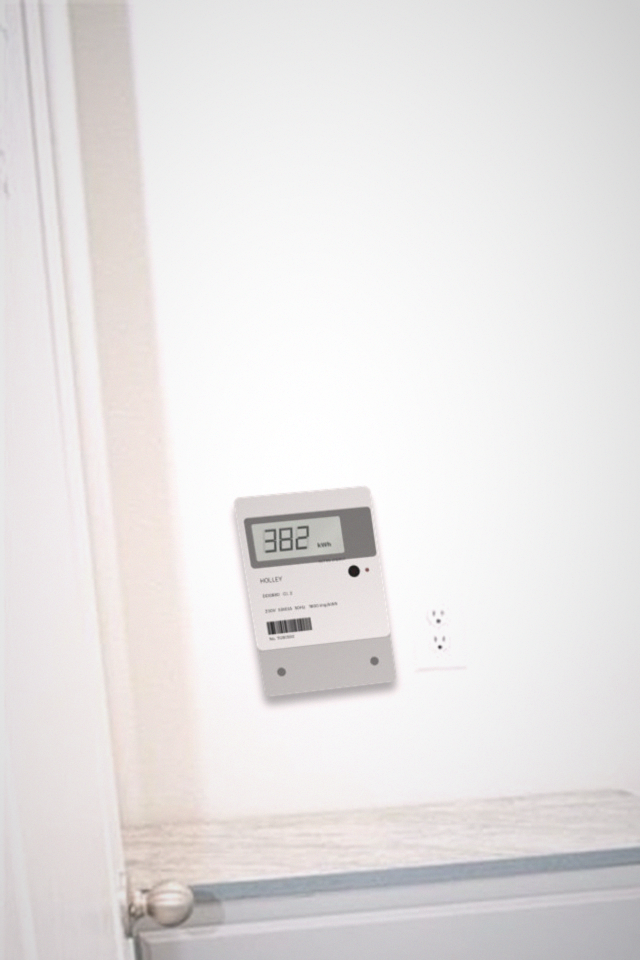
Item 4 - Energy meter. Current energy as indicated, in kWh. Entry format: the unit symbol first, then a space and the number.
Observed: kWh 382
